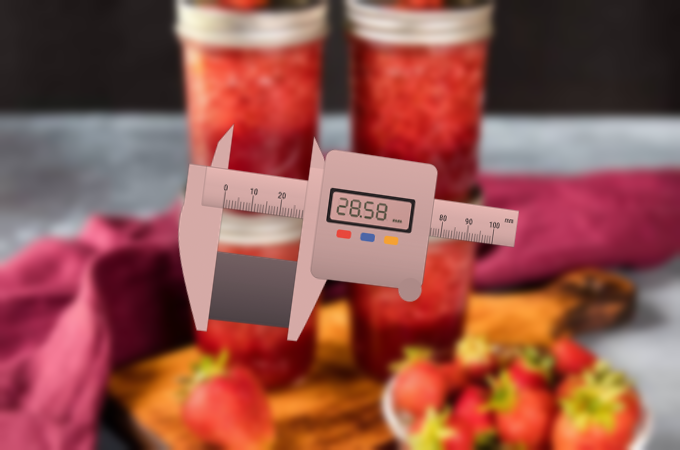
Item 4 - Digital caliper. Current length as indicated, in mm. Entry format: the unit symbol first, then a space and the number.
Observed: mm 28.58
